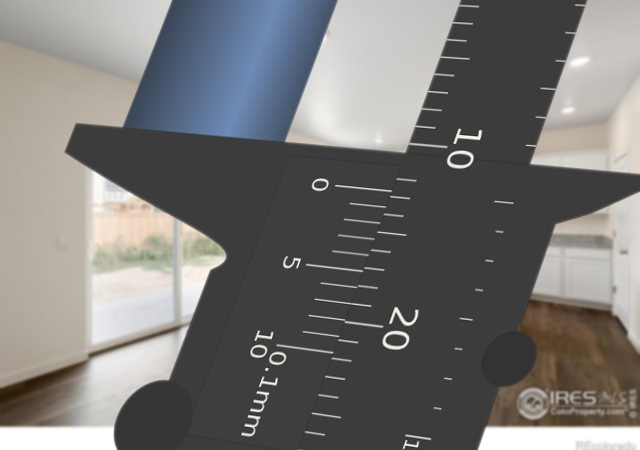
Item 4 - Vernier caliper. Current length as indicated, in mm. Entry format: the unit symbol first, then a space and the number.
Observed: mm 12.7
